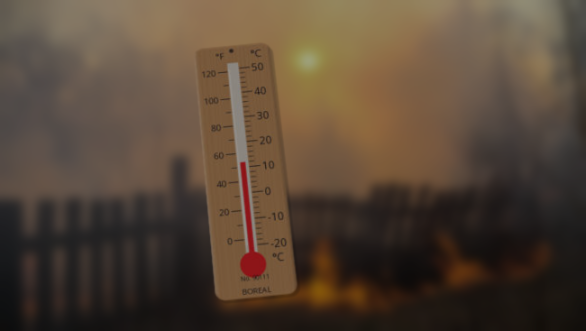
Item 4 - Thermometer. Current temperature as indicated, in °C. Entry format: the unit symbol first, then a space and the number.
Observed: °C 12
